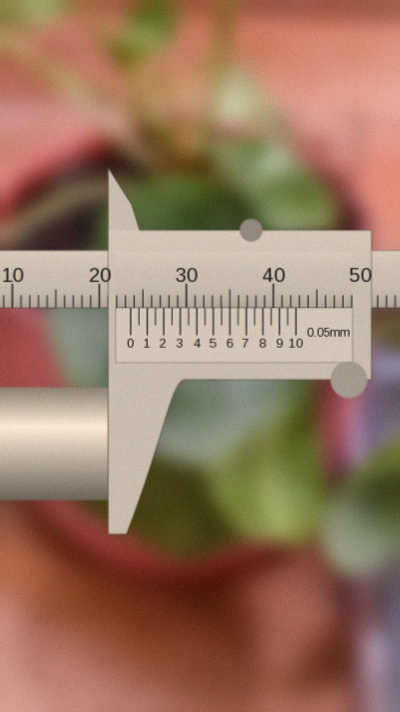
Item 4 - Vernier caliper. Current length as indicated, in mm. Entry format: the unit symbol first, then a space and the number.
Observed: mm 23.6
